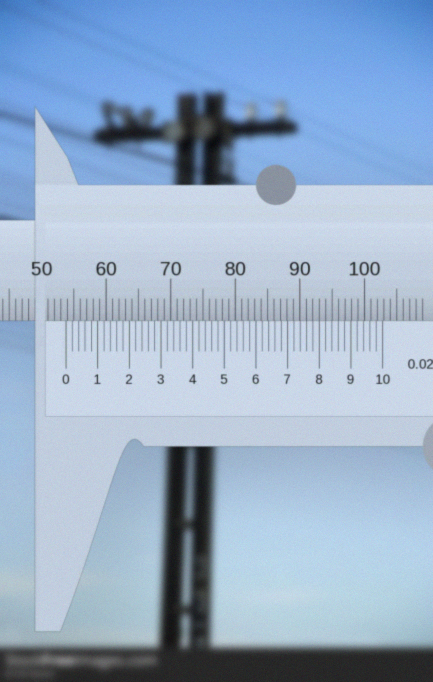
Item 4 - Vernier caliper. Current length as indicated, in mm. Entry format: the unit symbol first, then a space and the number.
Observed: mm 53.8
